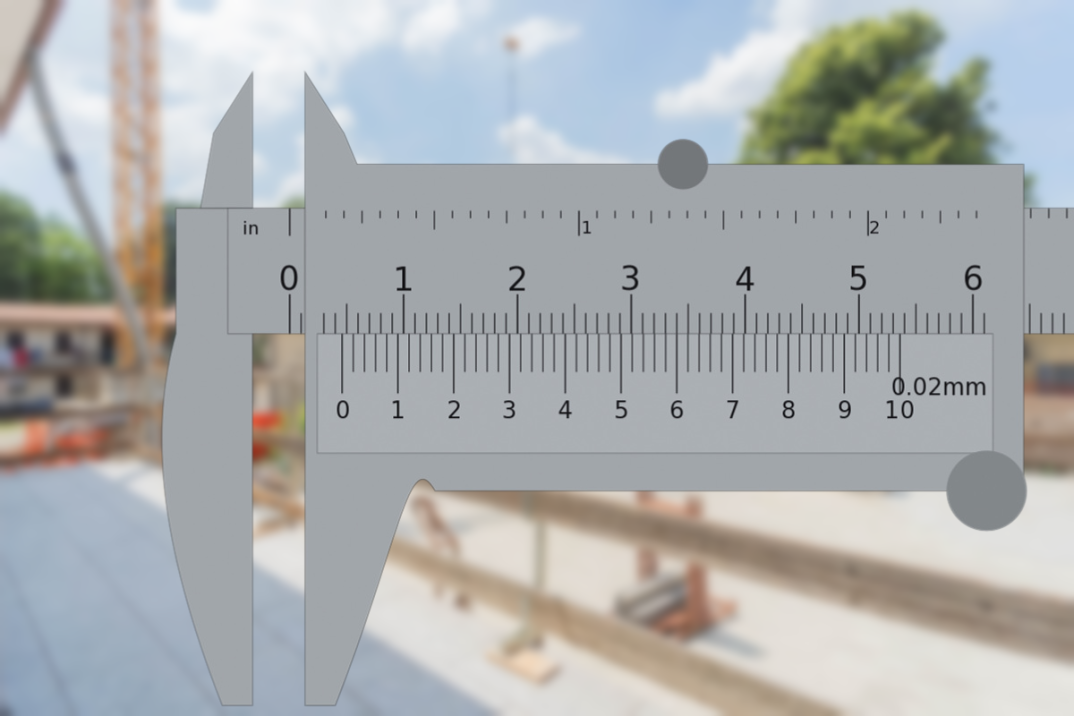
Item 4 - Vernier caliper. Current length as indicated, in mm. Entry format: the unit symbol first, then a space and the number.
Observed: mm 4.6
